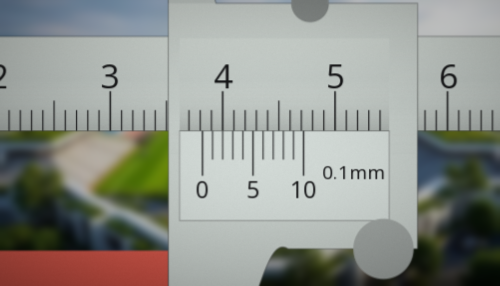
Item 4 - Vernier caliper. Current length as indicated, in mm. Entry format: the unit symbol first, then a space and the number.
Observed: mm 38.2
